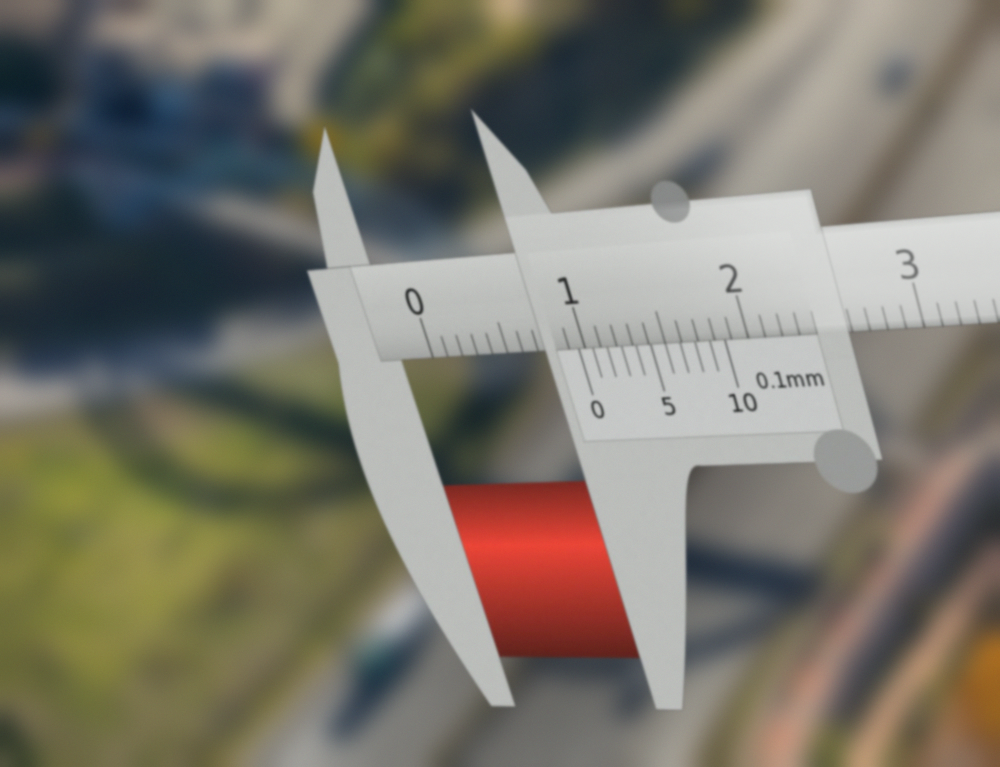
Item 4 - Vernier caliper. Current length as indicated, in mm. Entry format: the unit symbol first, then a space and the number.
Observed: mm 9.6
